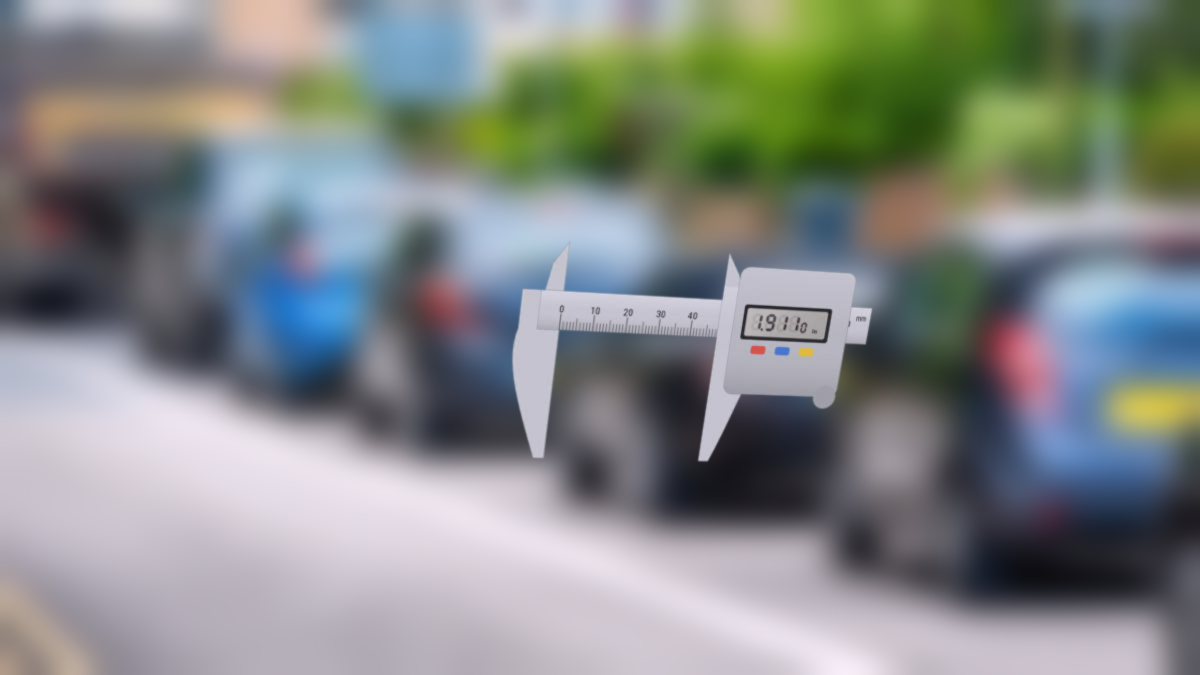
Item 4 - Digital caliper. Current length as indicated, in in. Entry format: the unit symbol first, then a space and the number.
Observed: in 1.9110
